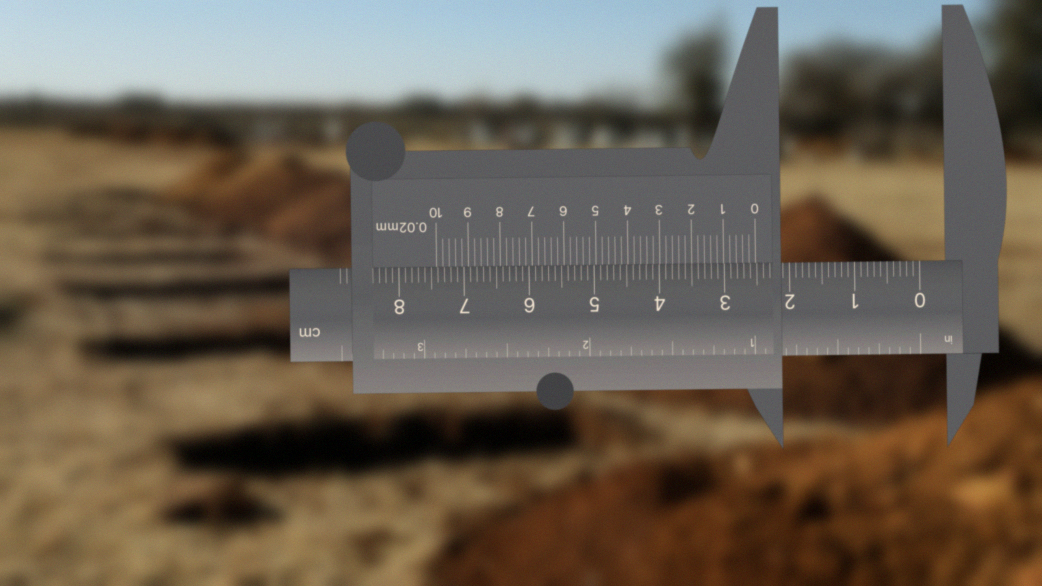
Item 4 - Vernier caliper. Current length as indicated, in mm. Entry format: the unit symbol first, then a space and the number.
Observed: mm 25.2
